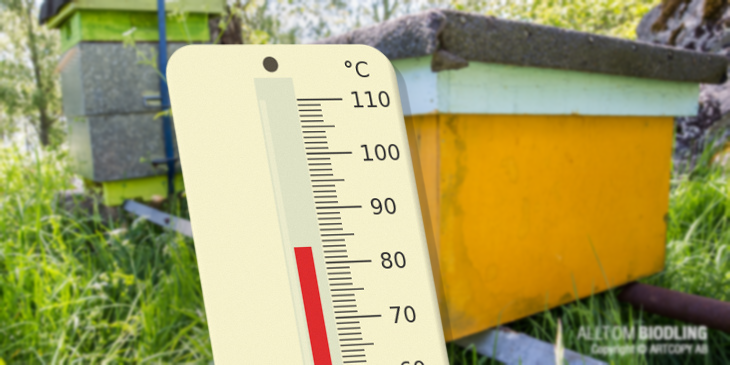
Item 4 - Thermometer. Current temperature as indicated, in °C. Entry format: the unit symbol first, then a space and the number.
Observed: °C 83
